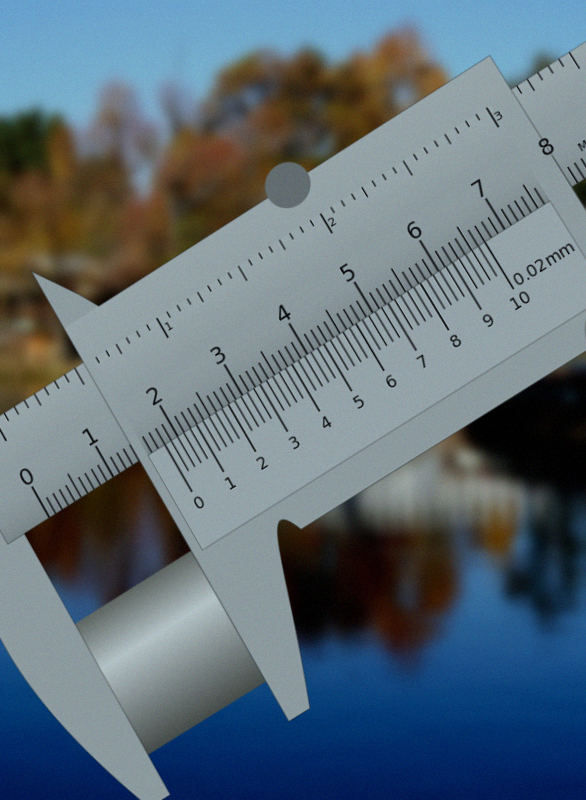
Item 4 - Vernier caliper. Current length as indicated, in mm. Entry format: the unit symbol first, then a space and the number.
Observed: mm 18.0
